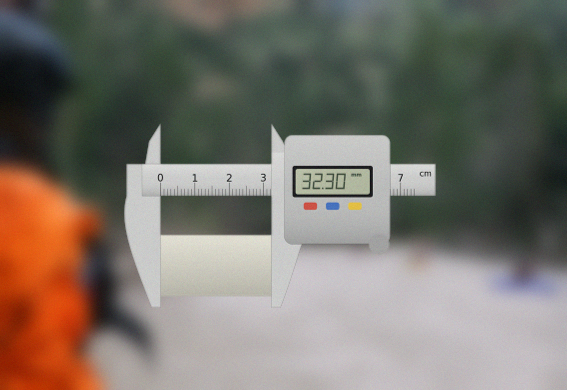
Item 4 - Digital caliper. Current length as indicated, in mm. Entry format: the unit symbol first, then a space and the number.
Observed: mm 32.30
